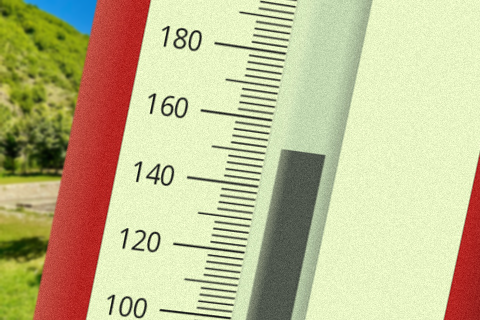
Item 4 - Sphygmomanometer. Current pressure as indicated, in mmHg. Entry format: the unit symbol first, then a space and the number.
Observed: mmHg 152
